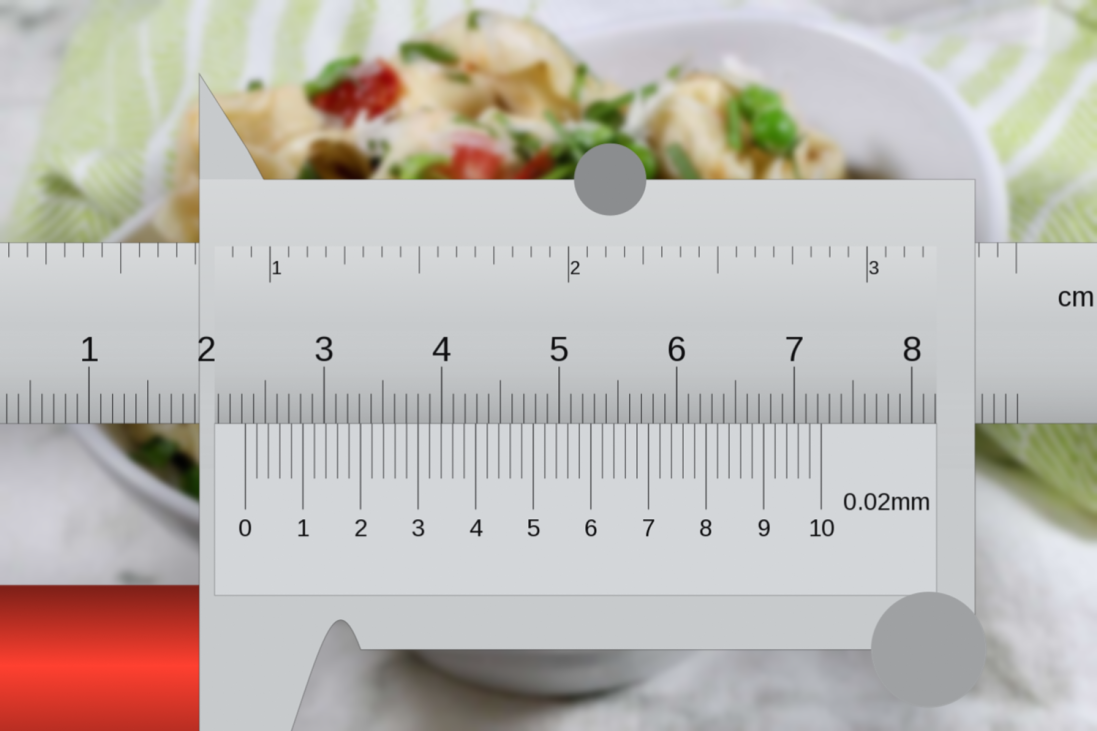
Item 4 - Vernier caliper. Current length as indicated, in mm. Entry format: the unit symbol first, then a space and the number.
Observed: mm 23.3
